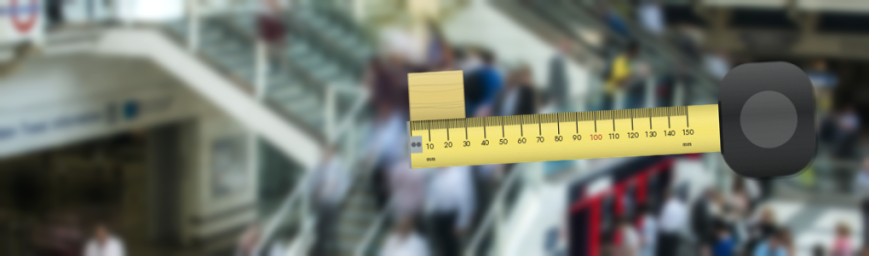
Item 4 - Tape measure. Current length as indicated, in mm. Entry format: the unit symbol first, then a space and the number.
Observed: mm 30
